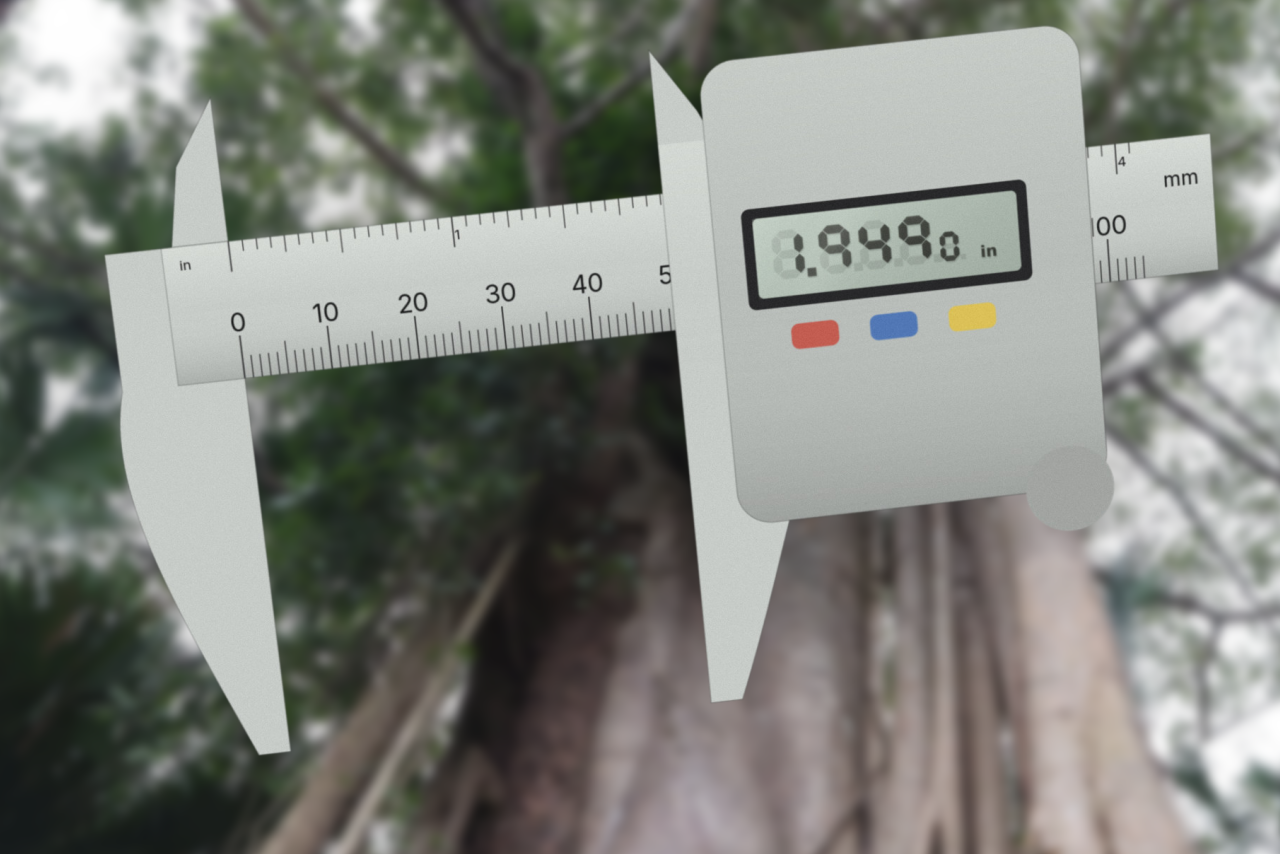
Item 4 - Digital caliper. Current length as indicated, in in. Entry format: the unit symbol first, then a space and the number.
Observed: in 1.9490
